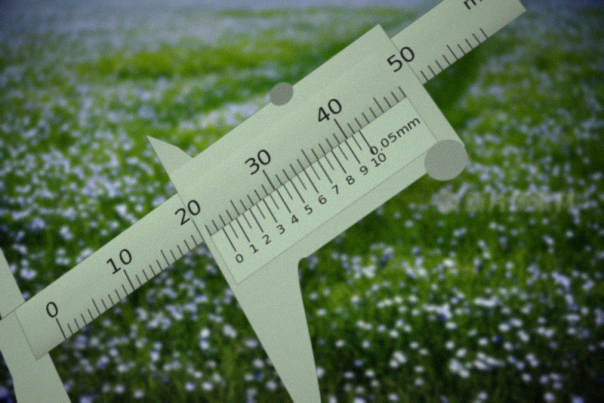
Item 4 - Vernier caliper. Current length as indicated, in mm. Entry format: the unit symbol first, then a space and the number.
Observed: mm 22.6
